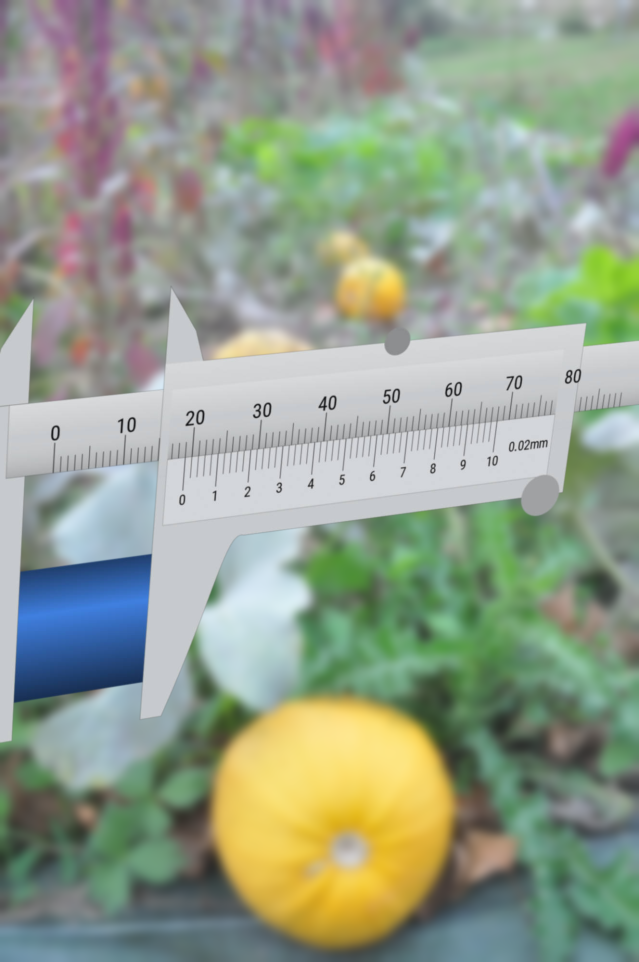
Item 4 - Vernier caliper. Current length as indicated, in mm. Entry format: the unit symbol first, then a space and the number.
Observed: mm 19.0
